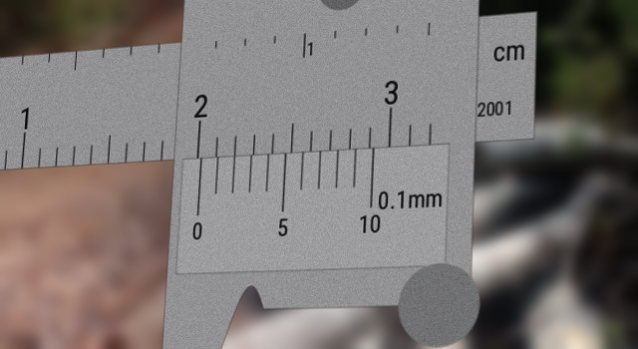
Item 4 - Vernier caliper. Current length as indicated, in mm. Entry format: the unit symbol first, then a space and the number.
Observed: mm 20.2
